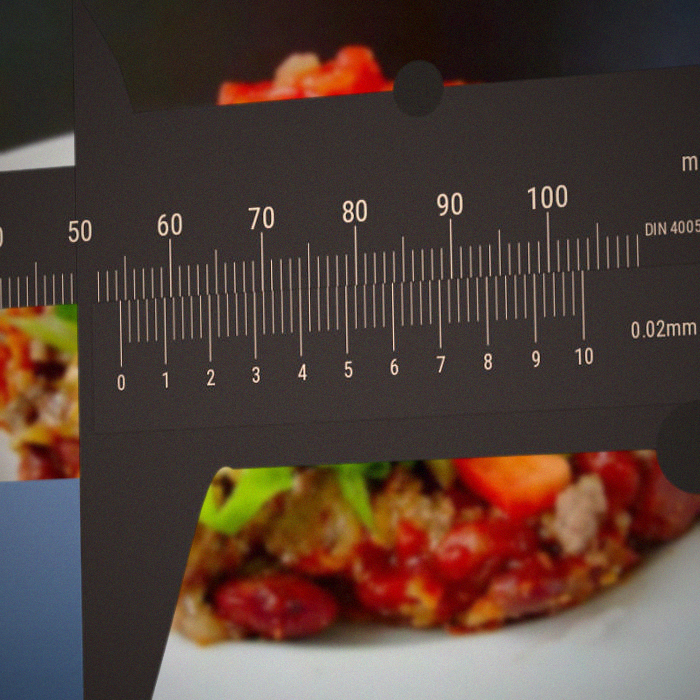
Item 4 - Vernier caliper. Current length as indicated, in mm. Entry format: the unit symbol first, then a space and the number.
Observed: mm 54.4
